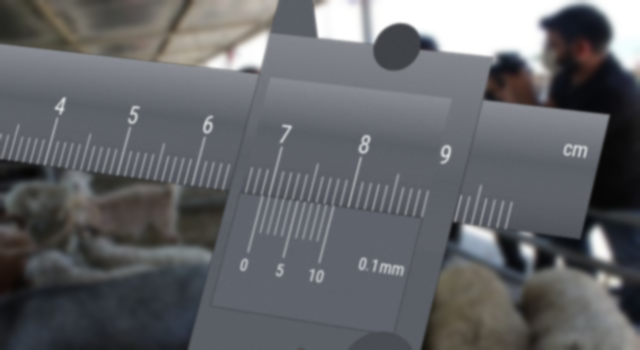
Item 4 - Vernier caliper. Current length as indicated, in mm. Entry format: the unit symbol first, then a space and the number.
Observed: mm 69.2
